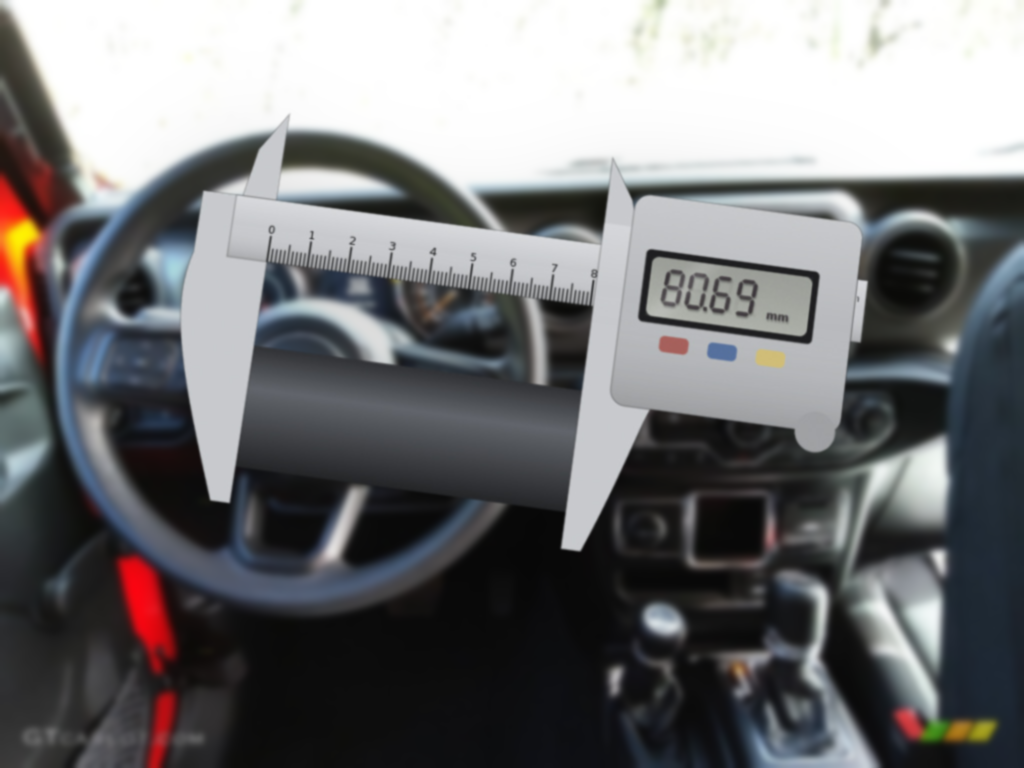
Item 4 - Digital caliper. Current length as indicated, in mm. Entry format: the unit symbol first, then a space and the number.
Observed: mm 80.69
